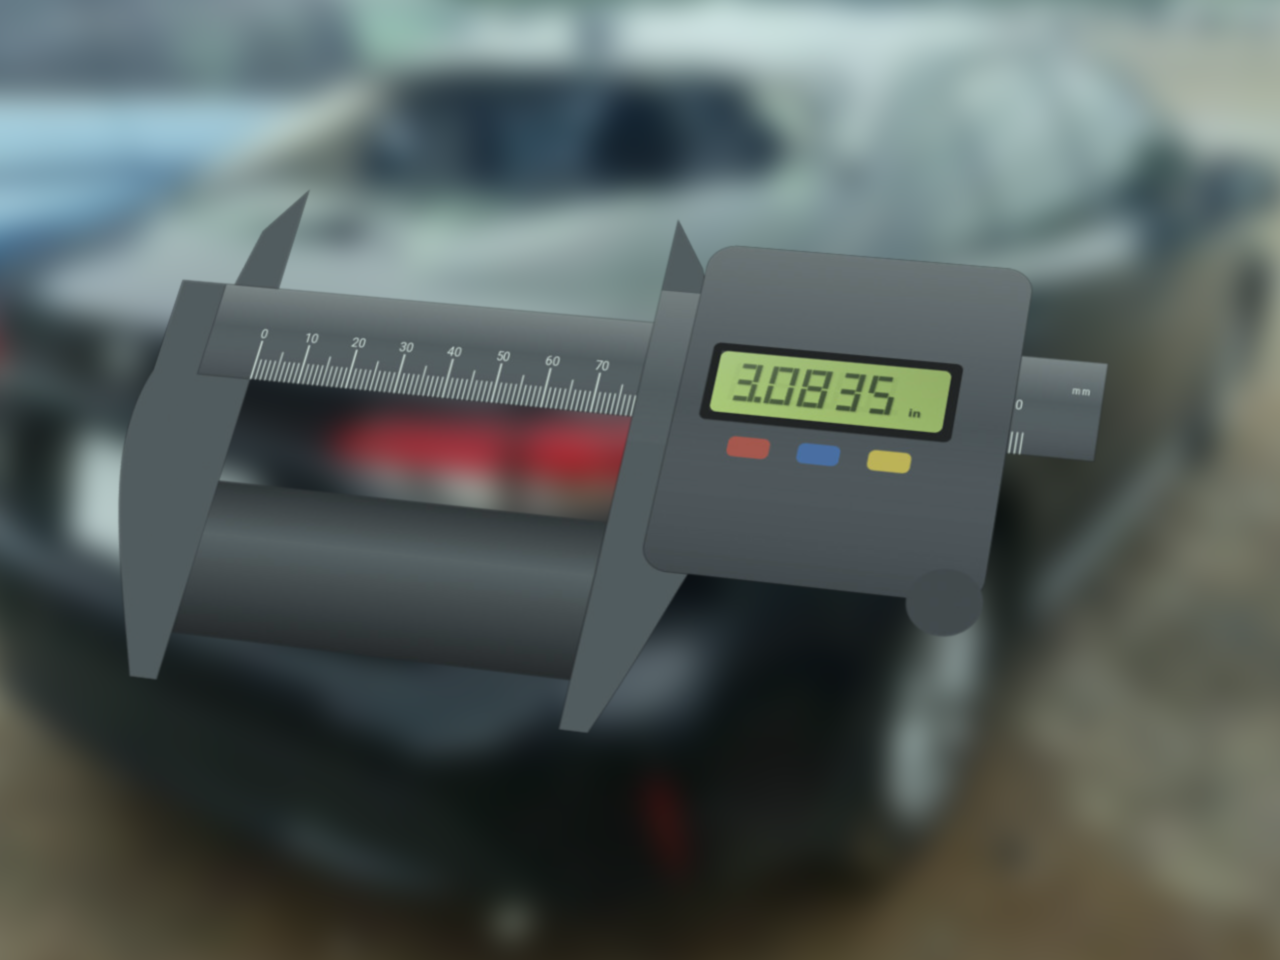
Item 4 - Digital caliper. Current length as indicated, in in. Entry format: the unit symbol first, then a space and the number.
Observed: in 3.0835
